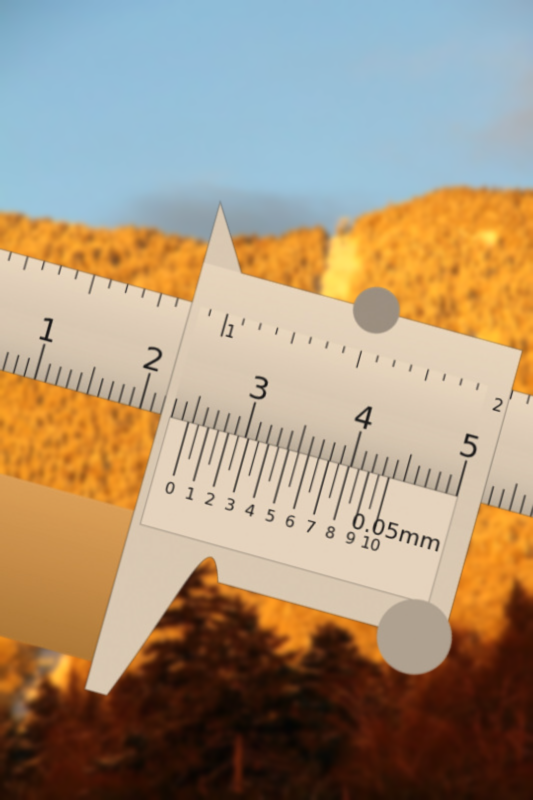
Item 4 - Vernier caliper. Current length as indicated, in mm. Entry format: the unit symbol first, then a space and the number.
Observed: mm 24.6
